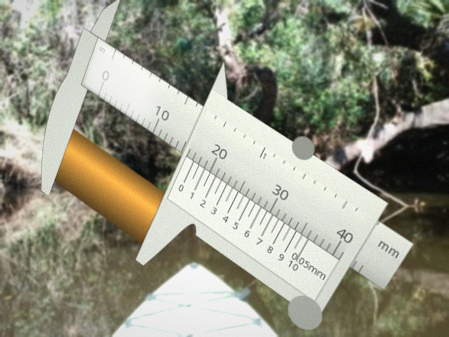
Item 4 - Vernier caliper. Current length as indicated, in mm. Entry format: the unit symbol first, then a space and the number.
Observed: mm 17.2
